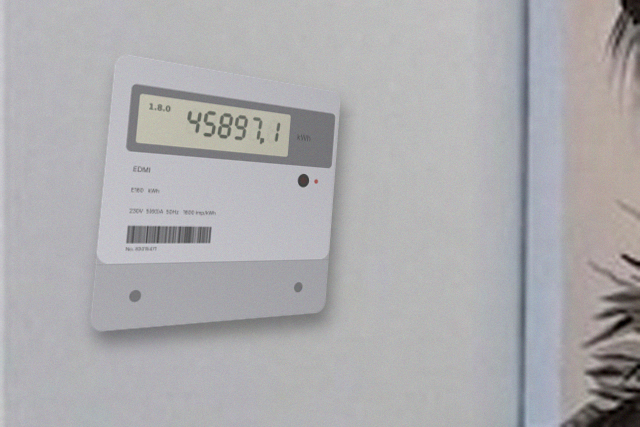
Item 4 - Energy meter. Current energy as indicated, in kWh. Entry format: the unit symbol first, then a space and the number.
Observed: kWh 45897.1
